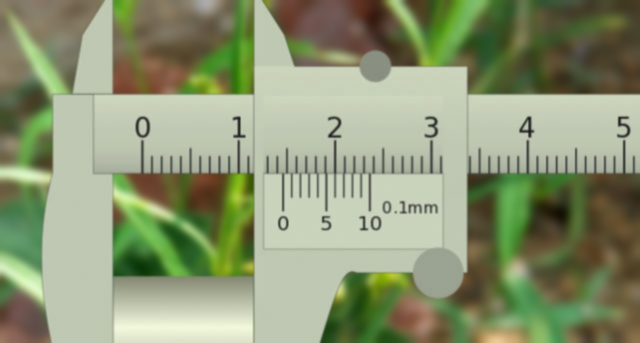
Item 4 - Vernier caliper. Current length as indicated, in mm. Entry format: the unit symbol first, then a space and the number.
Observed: mm 14.6
